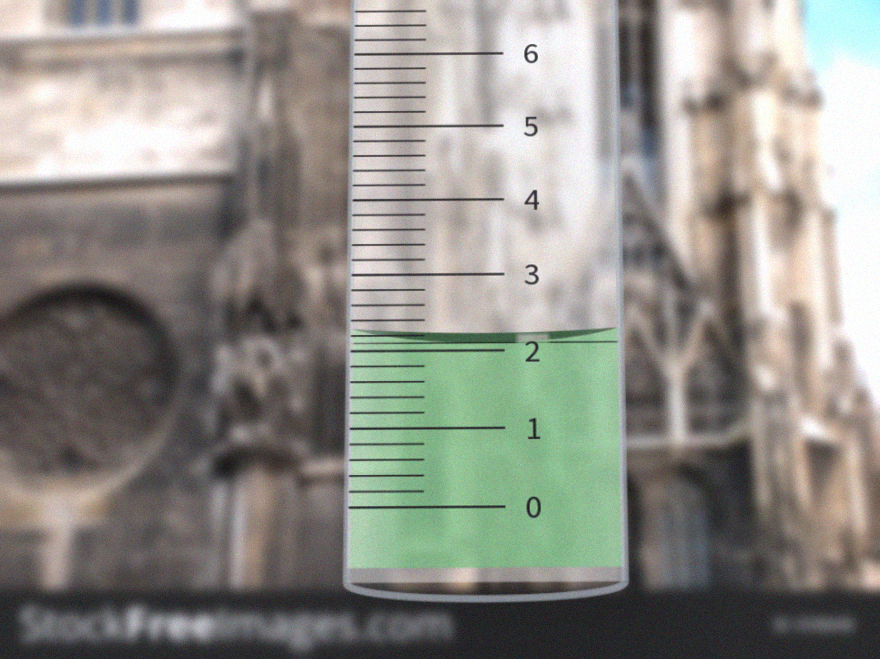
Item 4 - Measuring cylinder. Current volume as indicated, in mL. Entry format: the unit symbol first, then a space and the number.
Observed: mL 2.1
